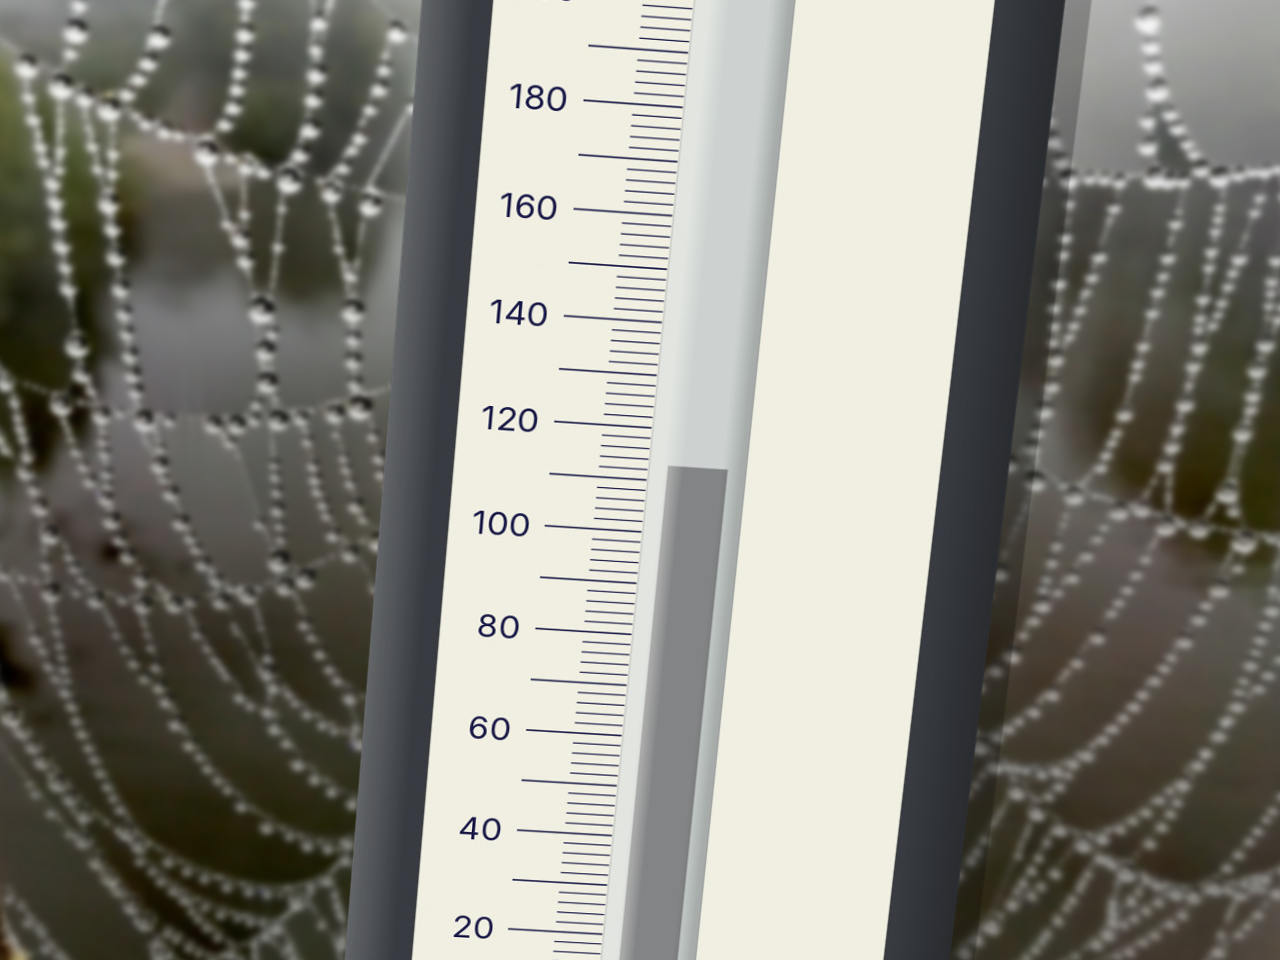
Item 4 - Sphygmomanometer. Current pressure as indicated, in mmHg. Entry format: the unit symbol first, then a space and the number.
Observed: mmHg 113
